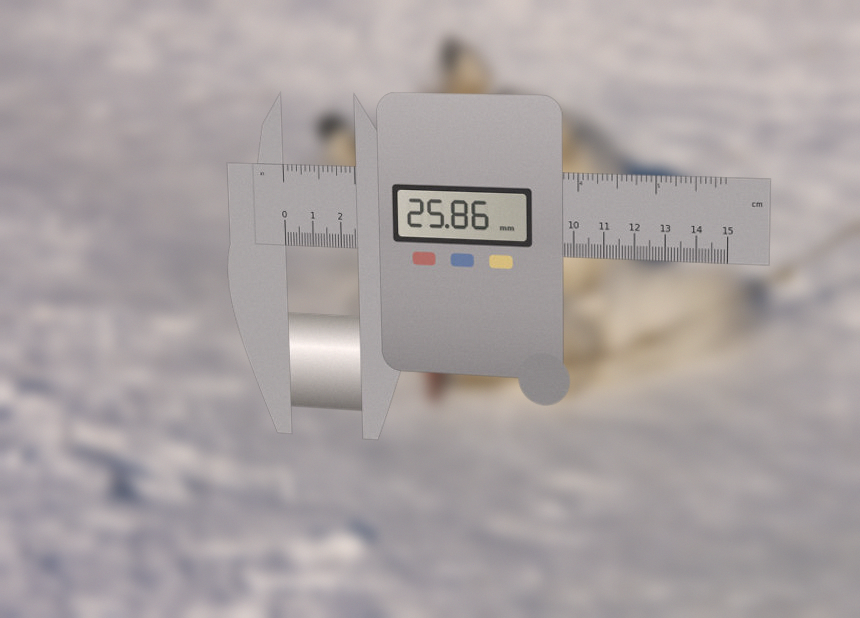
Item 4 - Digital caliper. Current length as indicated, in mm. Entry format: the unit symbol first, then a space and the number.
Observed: mm 25.86
